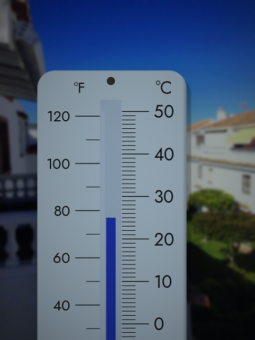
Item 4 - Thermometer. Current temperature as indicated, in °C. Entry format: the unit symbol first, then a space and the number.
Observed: °C 25
